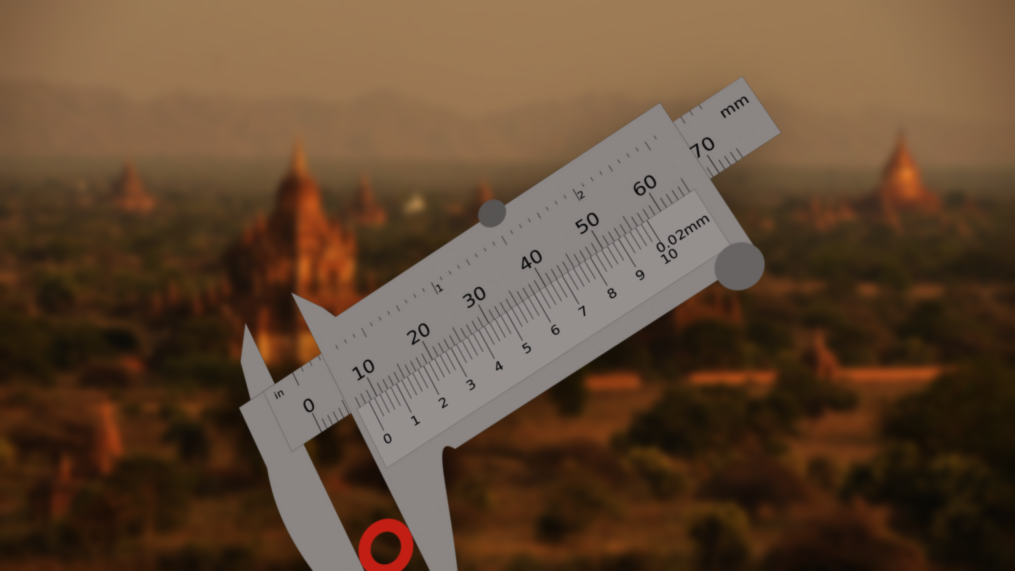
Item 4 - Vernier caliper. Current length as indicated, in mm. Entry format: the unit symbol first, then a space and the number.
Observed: mm 8.6
